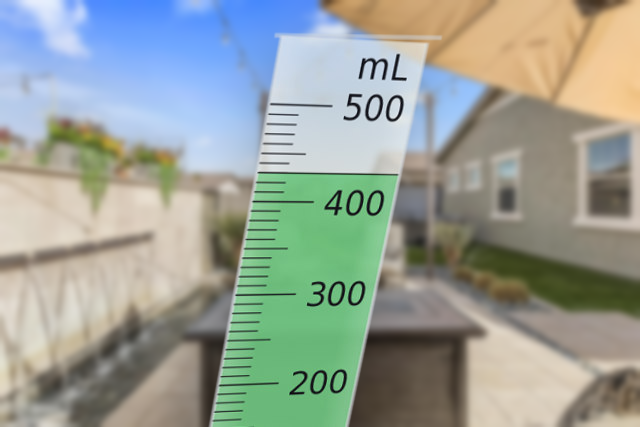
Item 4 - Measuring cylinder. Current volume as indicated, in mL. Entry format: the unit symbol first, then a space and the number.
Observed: mL 430
